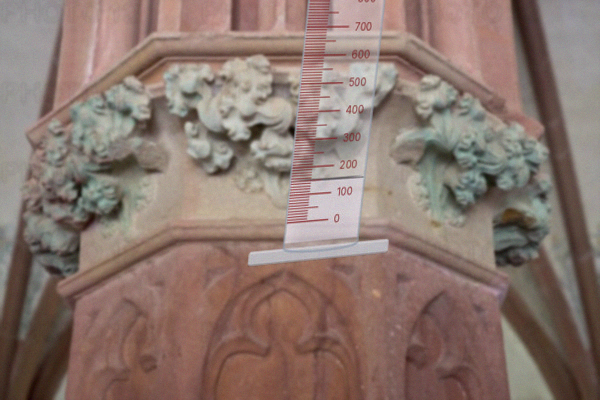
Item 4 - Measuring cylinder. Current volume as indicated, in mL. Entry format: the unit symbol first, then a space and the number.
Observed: mL 150
